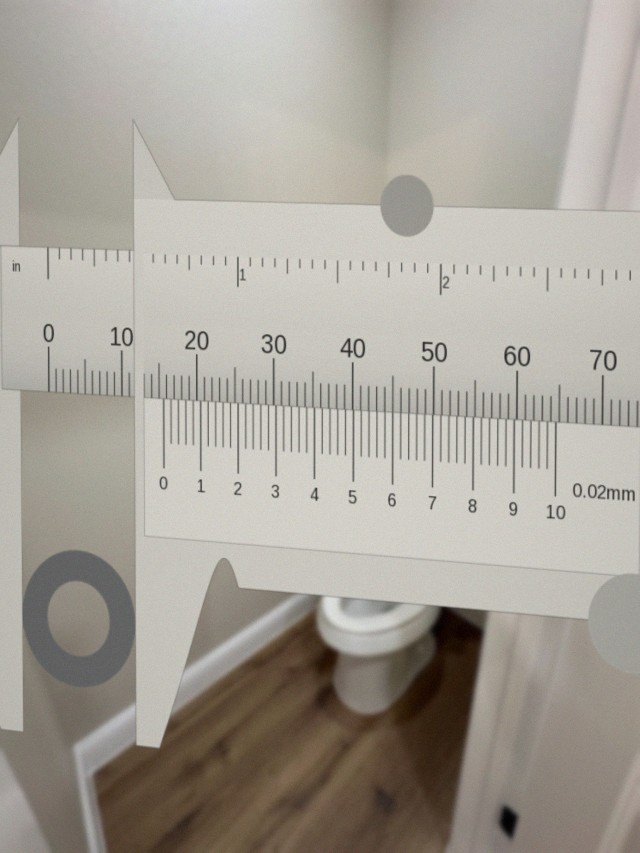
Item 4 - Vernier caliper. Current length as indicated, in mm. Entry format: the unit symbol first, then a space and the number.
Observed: mm 15.6
